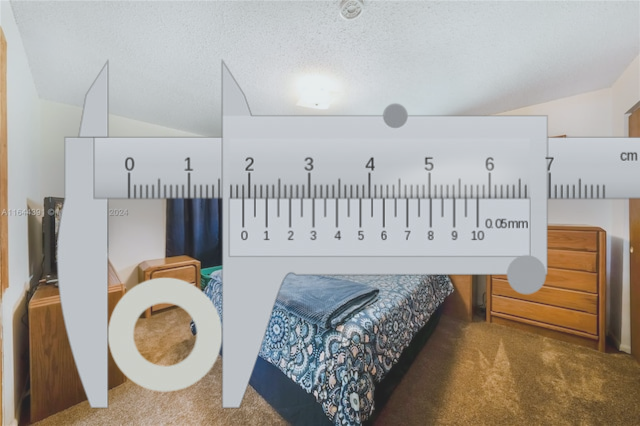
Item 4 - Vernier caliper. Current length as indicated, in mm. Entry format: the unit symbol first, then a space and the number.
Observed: mm 19.0
